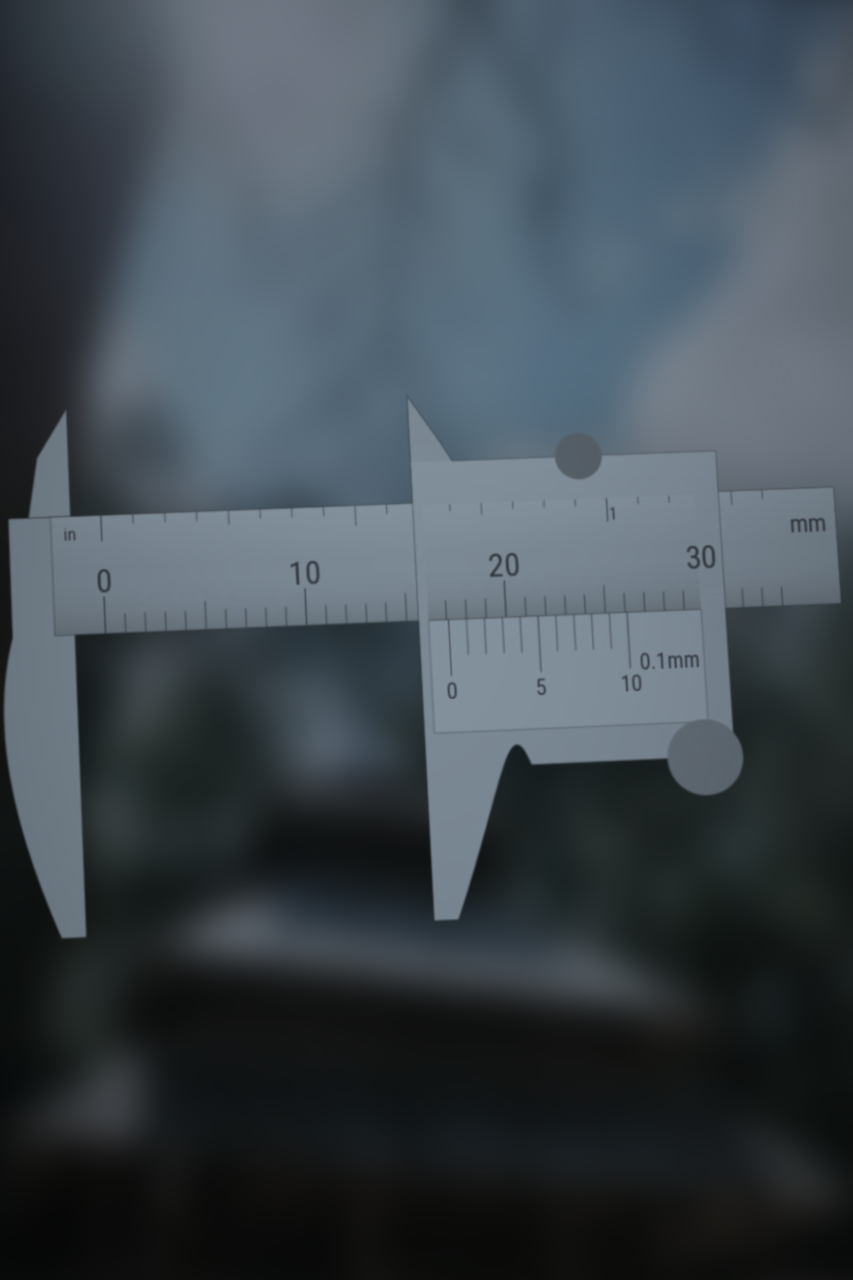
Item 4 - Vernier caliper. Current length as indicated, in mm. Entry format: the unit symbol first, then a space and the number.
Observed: mm 17.1
